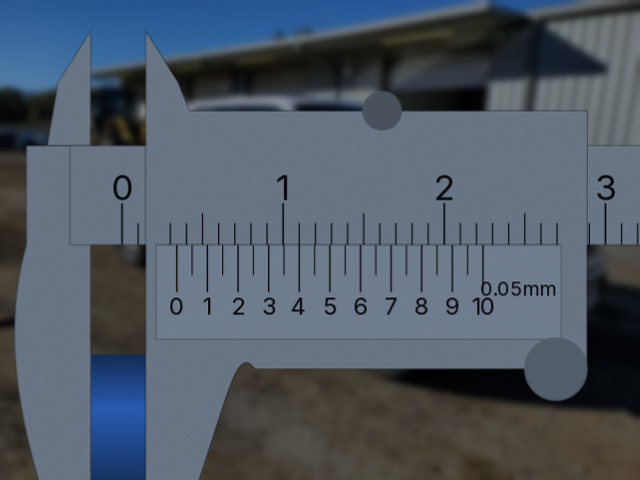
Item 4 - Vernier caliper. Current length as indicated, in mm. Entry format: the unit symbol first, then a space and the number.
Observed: mm 3.4
